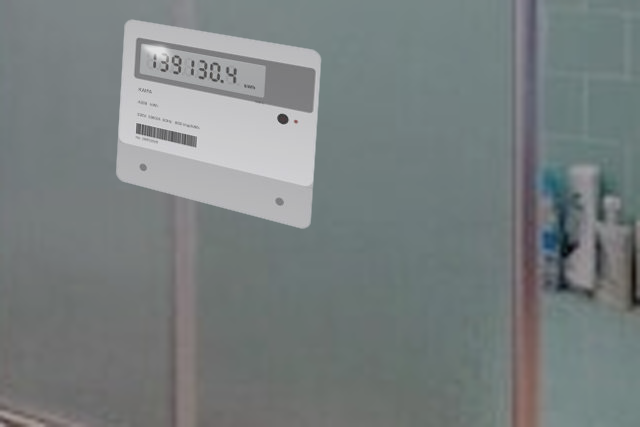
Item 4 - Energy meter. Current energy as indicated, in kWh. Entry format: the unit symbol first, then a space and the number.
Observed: kWh 139130.4
